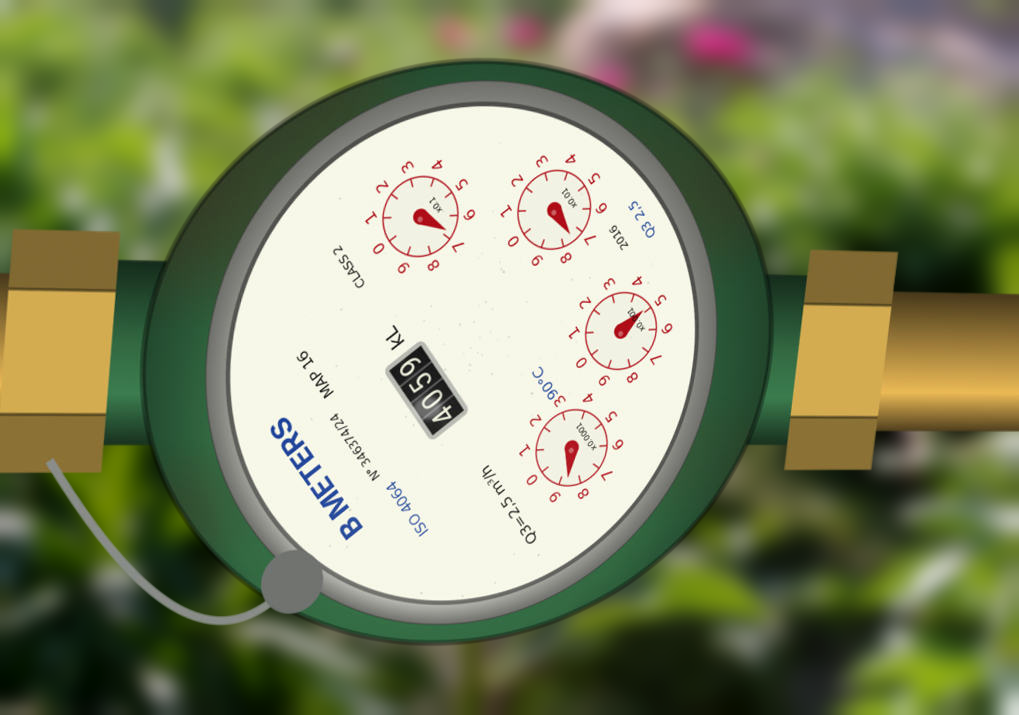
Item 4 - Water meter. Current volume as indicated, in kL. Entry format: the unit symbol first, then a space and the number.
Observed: kL 4059.6748
